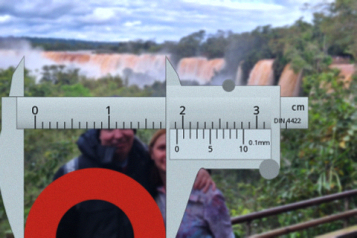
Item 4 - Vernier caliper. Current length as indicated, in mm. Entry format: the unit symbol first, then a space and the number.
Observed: mm 19.2
